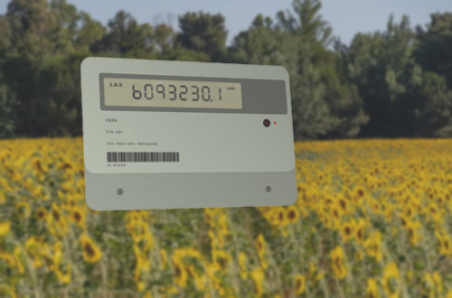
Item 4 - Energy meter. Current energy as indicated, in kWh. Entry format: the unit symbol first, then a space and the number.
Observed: kWh 6093230.1
